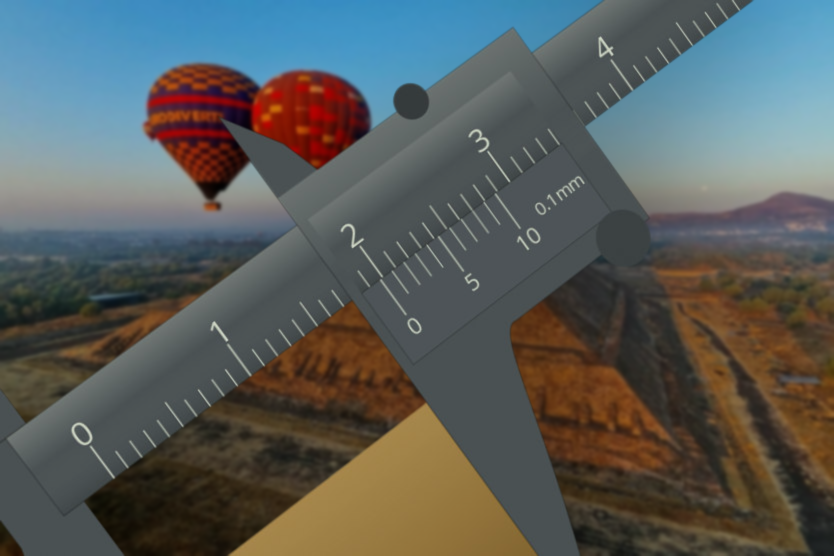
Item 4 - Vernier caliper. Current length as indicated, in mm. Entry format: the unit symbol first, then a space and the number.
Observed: mm 19.8
